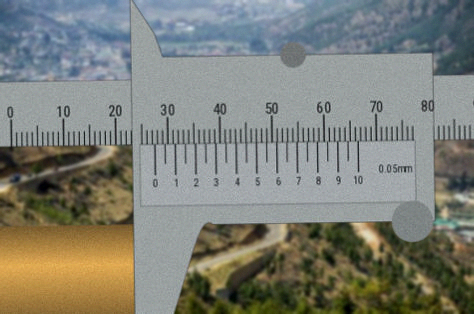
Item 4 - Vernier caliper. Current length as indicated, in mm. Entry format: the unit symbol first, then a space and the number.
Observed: mm 27.5
